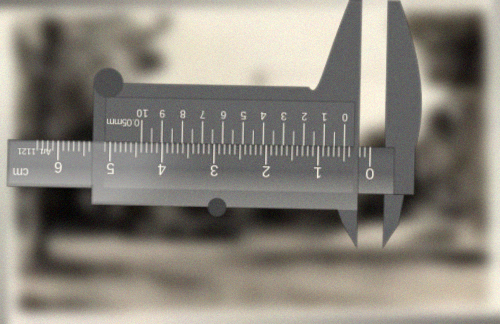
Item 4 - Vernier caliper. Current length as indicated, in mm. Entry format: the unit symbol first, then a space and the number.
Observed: mm 5.0
